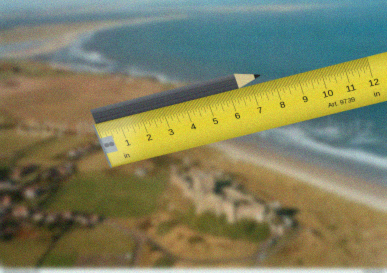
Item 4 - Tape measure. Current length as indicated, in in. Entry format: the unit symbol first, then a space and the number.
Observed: in 7.5
